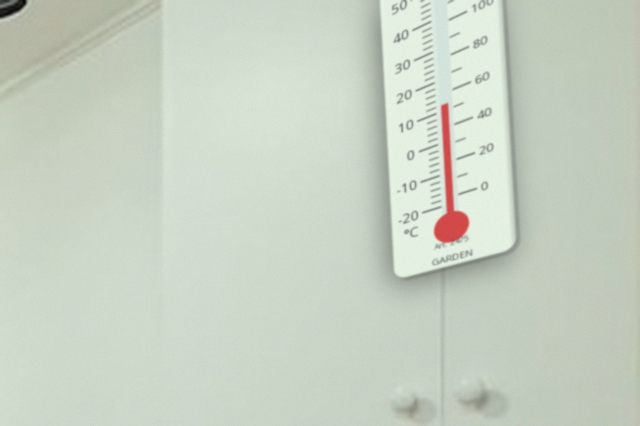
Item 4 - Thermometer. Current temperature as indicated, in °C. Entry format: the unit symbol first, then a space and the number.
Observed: °C 12
